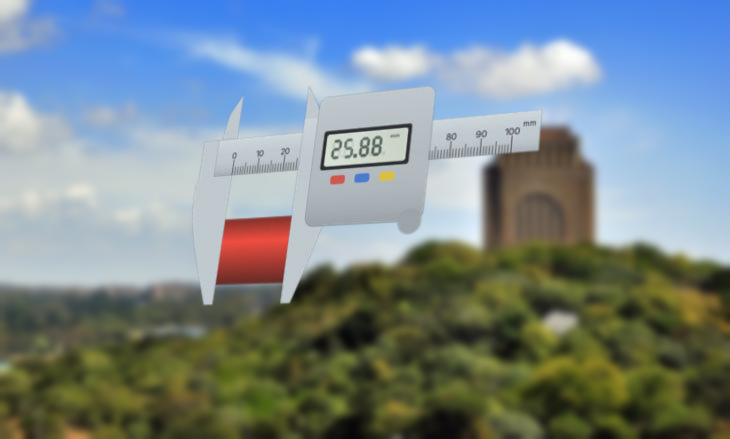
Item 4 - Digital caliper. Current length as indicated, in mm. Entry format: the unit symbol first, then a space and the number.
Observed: mm 25.88
